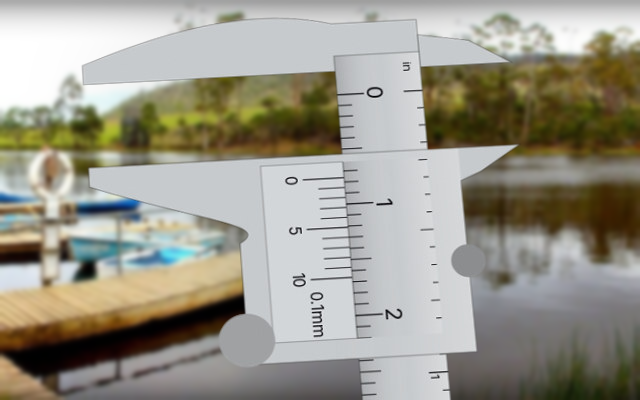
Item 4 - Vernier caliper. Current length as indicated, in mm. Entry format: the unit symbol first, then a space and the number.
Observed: mm 7.6
